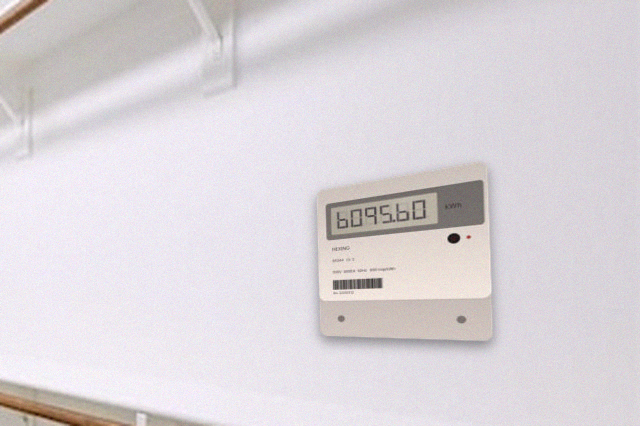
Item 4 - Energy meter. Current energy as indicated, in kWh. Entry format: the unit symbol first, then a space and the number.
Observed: kWh 6095.60
